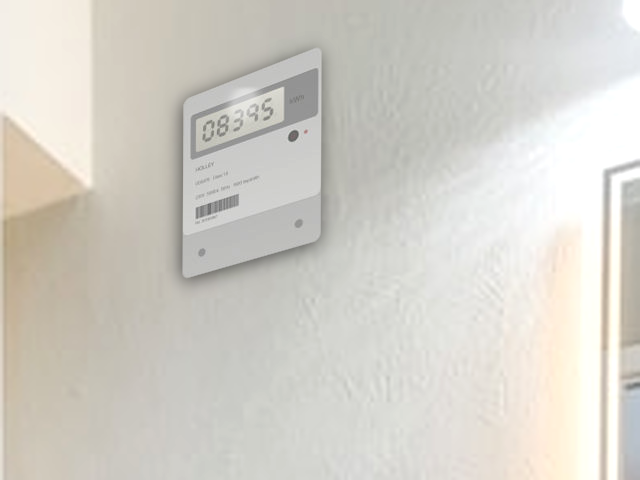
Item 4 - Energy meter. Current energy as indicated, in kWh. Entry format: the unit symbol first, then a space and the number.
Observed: kWh 8395
